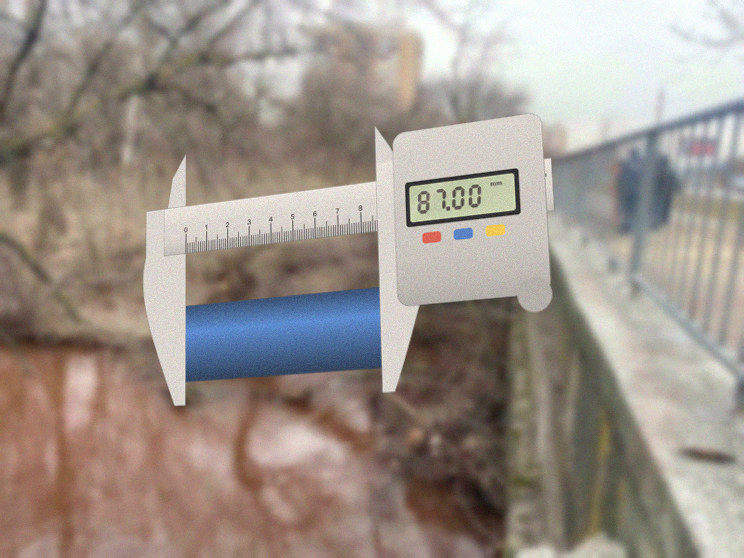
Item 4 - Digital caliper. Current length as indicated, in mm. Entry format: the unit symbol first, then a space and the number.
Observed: mm 87.00
